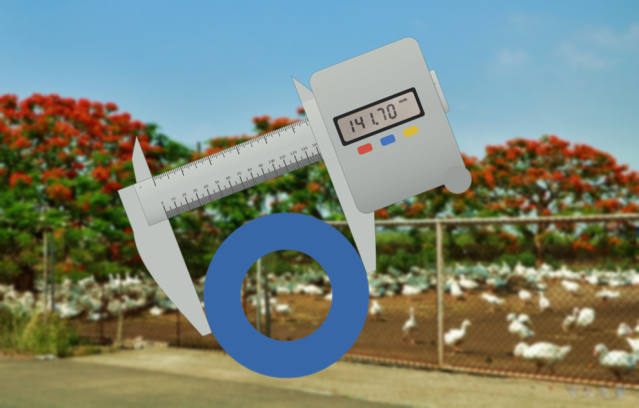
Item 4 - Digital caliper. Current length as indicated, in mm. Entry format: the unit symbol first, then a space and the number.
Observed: mm 141.70
